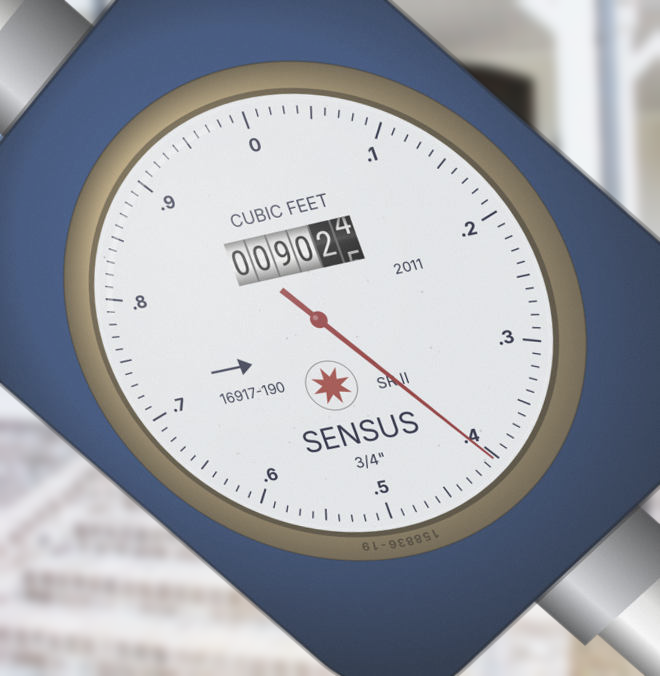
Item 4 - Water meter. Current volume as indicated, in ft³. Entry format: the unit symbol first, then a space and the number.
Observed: ft³ 9024.40
